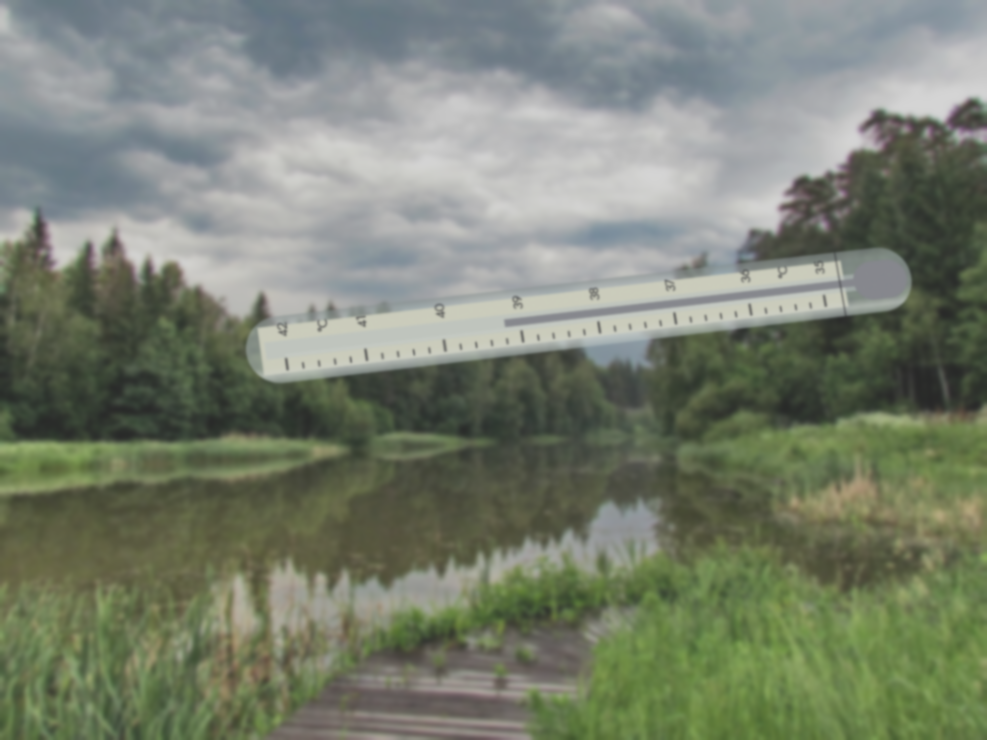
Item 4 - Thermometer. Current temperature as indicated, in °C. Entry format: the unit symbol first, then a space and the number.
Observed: °C 39.2
